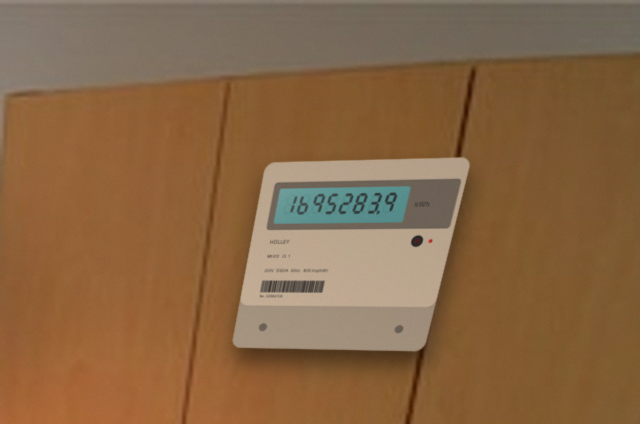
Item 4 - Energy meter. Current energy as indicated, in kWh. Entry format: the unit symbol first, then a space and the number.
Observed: kWh 1695283.9
